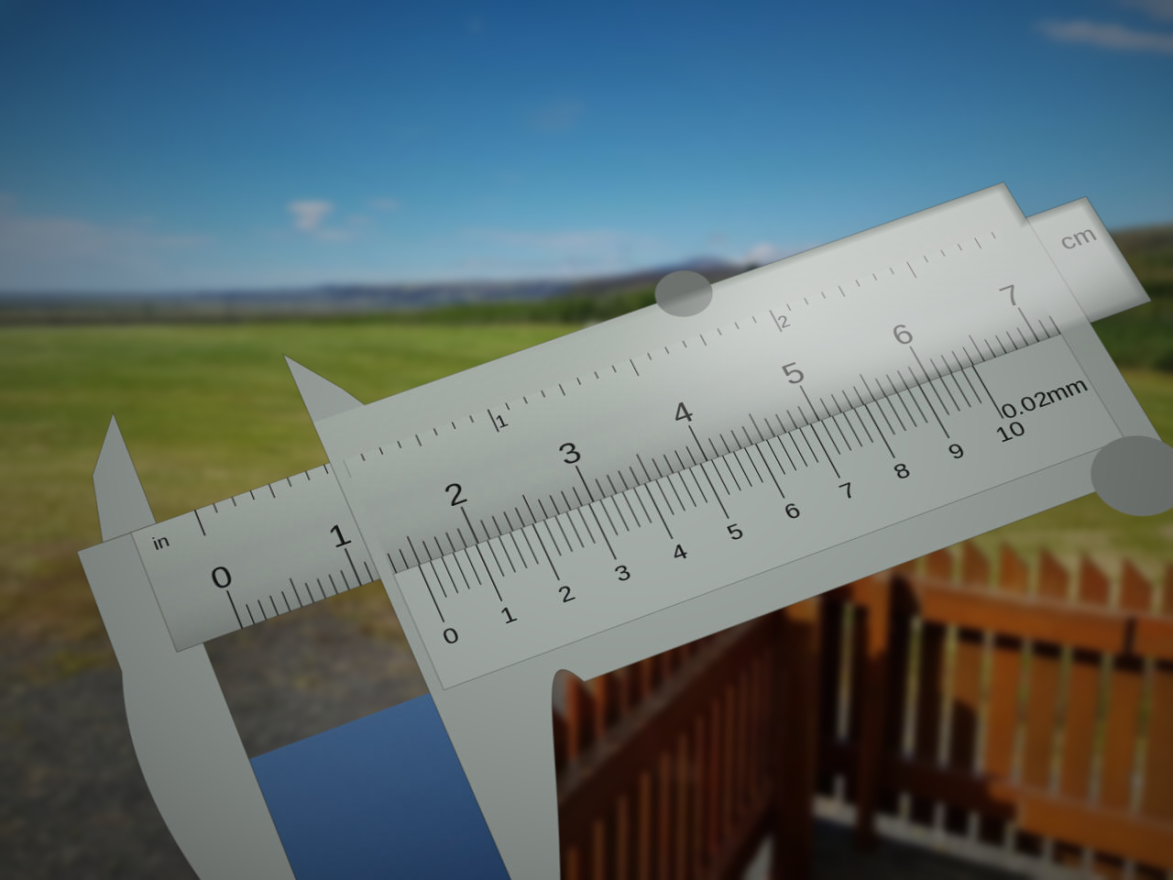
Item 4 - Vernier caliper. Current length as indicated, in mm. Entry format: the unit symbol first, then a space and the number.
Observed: mm 14.9
